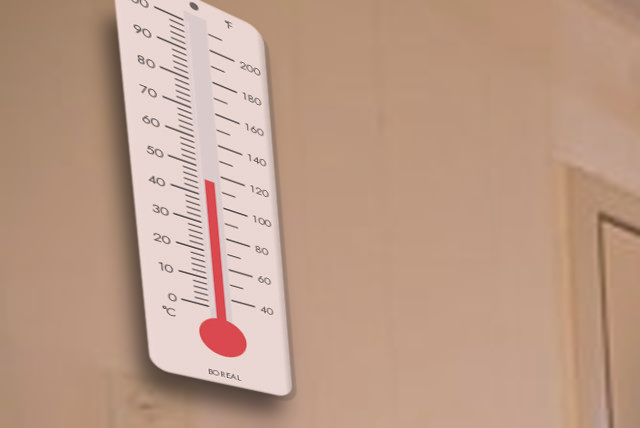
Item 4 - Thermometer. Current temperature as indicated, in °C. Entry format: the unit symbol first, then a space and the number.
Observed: °C 46
